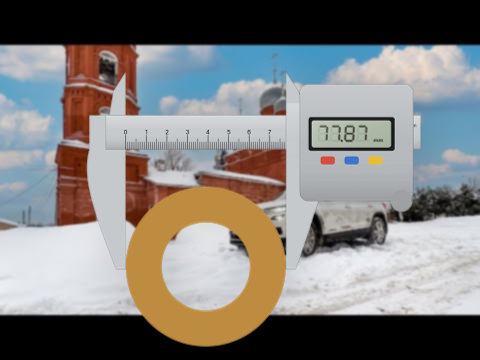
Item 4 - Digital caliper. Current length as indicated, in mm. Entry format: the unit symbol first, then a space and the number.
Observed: mm 77.87
